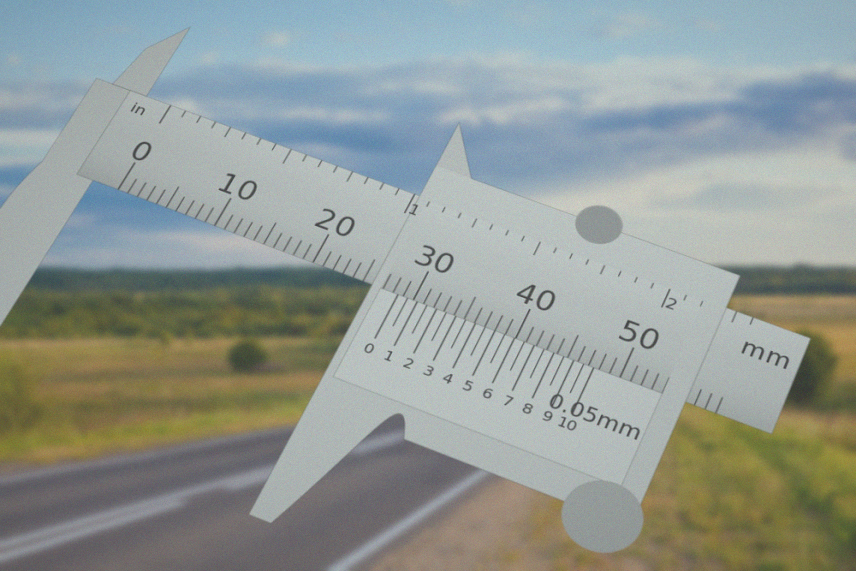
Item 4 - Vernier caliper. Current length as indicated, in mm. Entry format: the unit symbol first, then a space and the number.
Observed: mm 28.5
